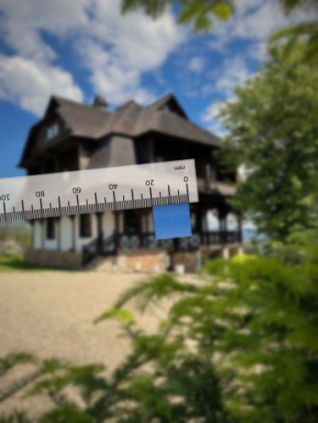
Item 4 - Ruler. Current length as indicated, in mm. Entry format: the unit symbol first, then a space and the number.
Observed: mm 20
